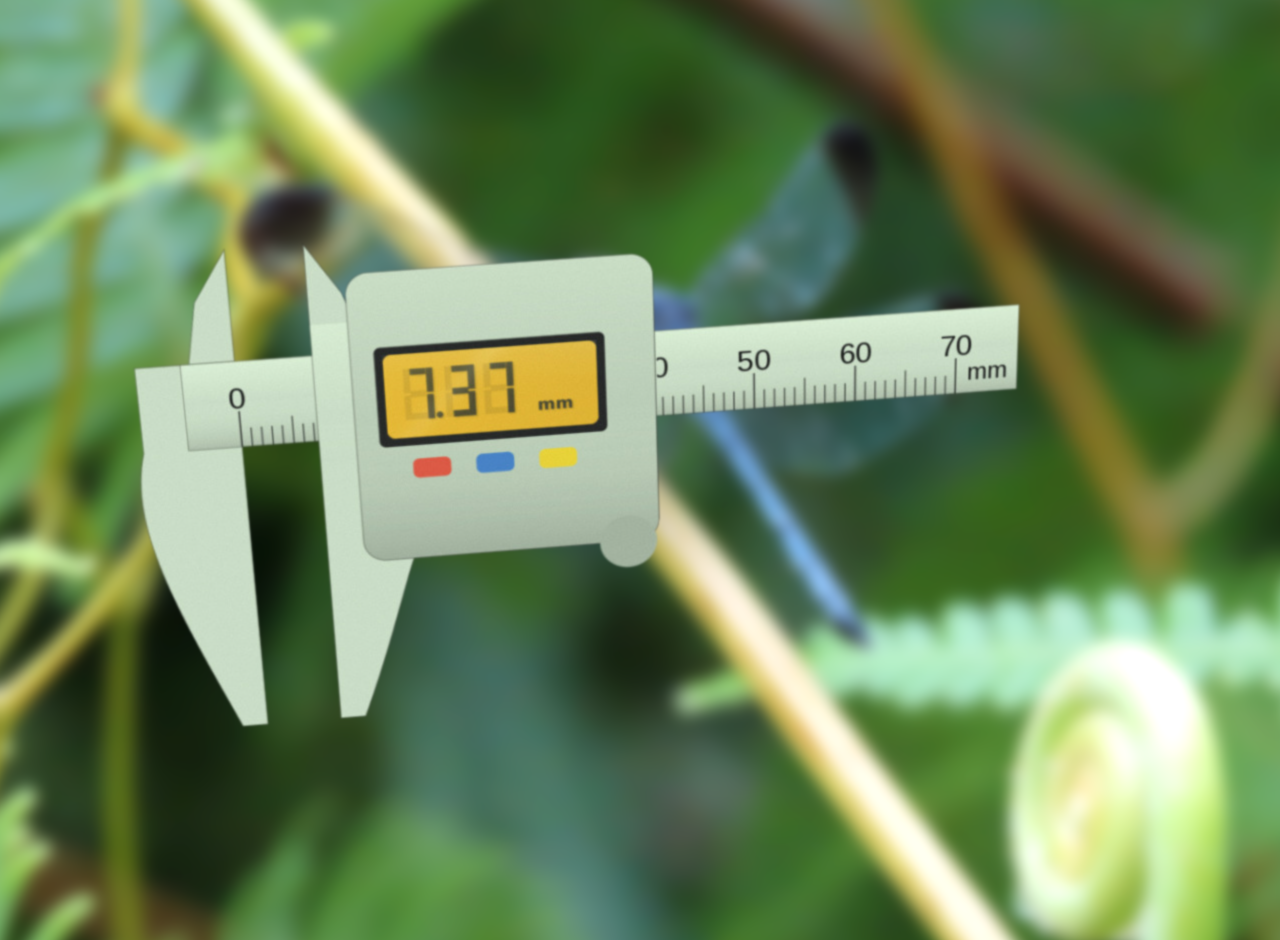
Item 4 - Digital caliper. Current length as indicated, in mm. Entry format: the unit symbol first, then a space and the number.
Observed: mm 7.37
